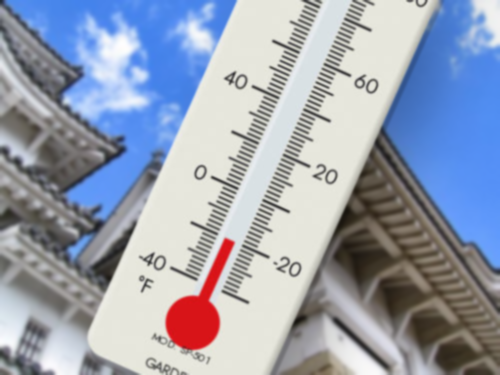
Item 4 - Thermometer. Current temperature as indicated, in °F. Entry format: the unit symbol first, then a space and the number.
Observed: °F -20
